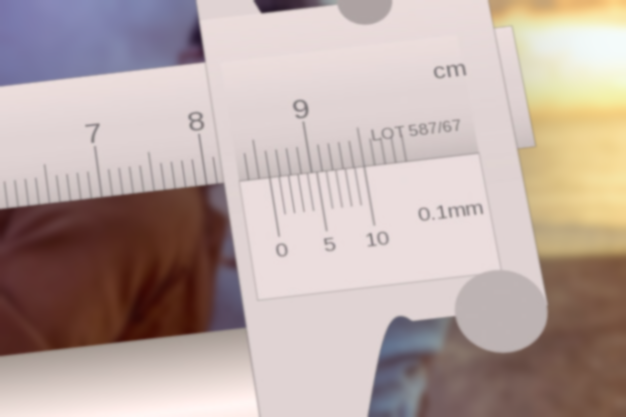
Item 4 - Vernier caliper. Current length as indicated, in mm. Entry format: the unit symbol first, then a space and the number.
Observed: mm 86.0
